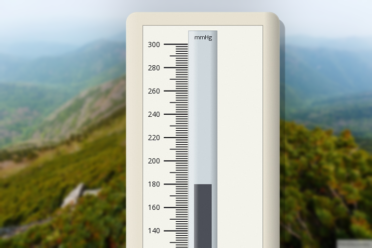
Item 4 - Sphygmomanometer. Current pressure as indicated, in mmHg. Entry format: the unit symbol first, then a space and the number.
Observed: mmHg 180
